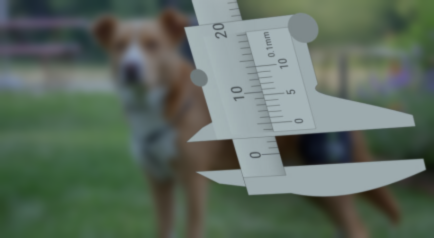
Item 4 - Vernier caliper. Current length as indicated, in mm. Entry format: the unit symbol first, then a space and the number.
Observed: mm 5.0
